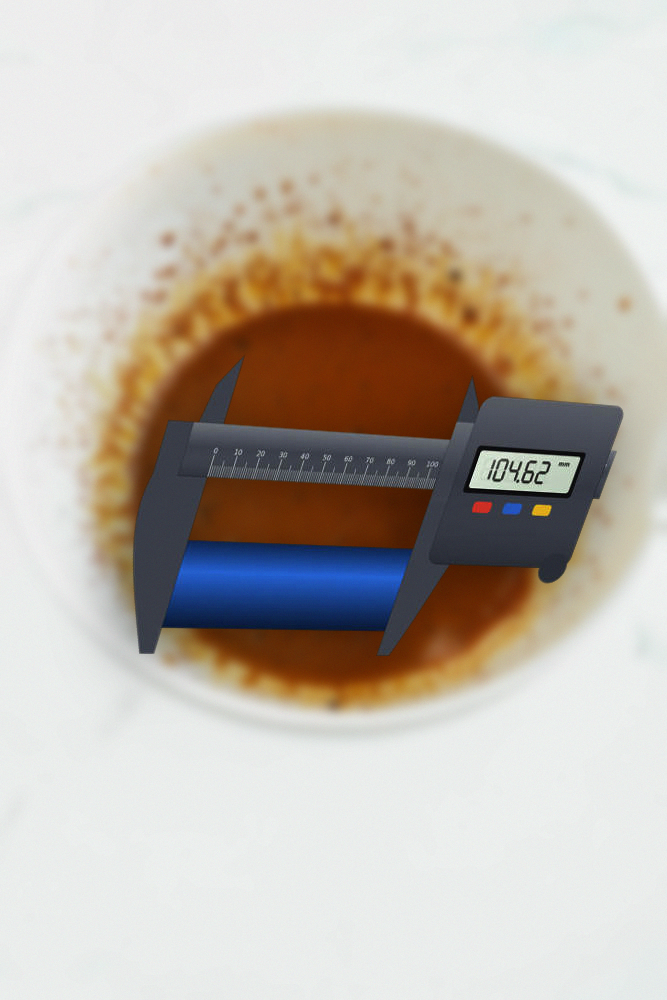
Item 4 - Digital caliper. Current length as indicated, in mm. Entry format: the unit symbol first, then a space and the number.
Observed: mm 104.62
